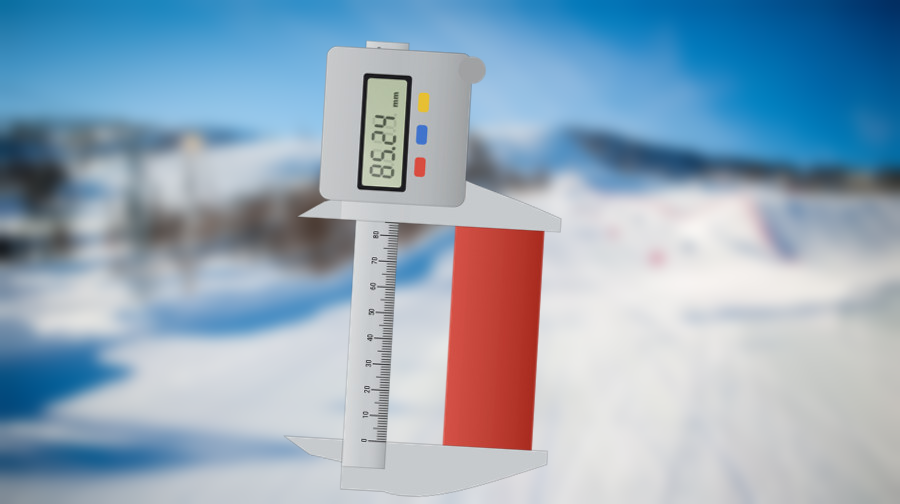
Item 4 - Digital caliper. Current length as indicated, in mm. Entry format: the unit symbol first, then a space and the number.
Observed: mm 85.24
